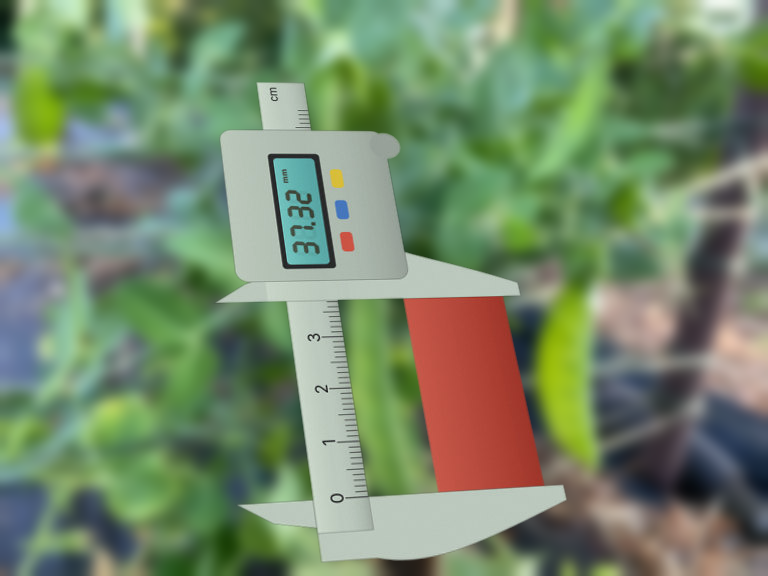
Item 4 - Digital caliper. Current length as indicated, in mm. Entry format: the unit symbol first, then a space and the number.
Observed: mm 37.32
